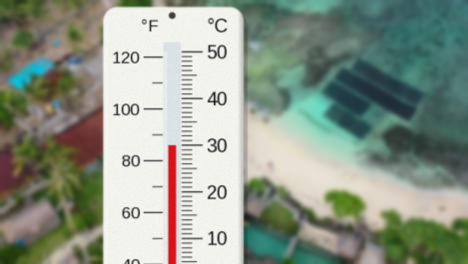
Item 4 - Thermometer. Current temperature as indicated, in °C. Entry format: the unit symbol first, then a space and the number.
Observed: °C 30
